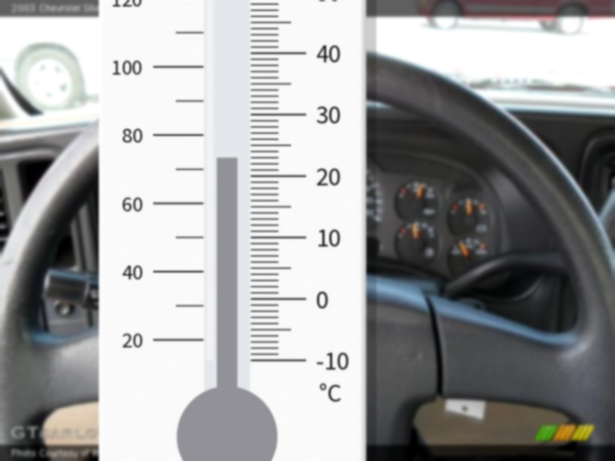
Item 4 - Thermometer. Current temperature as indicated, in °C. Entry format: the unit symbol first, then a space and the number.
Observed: °C 23
